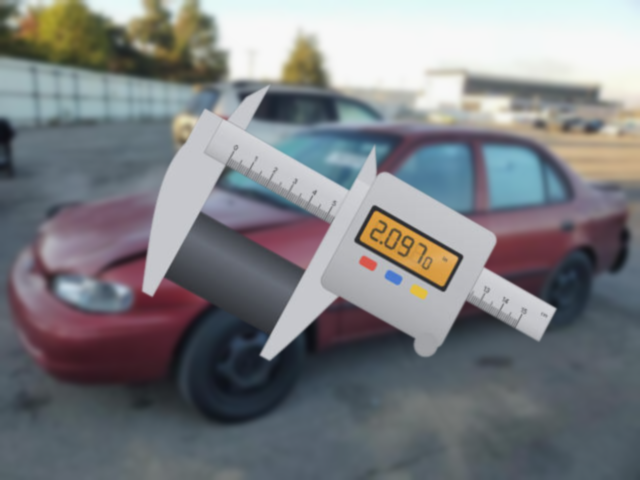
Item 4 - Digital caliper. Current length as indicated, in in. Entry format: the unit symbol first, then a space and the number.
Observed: in 2.0970
